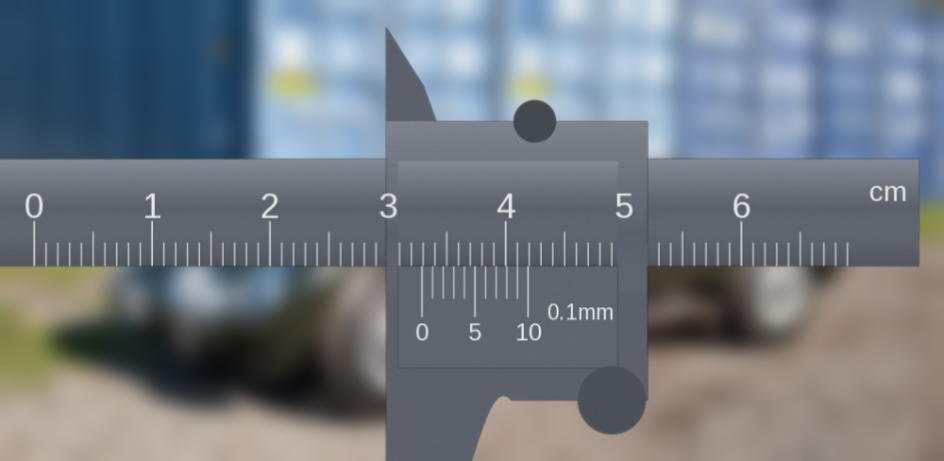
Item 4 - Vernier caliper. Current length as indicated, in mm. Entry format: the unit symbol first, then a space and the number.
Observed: mm 32.9
